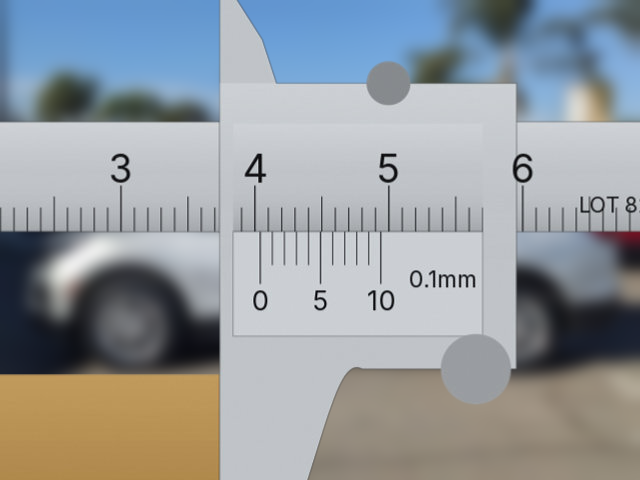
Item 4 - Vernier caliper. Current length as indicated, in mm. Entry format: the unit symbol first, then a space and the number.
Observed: mm 40.4
